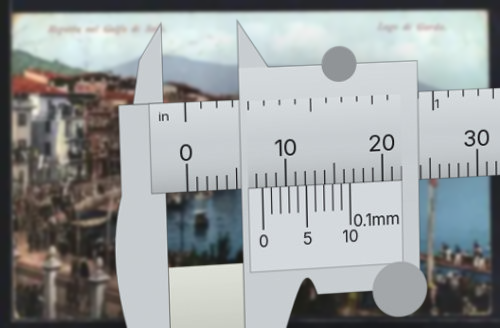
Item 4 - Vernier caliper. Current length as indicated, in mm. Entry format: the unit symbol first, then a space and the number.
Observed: mm 7.6
